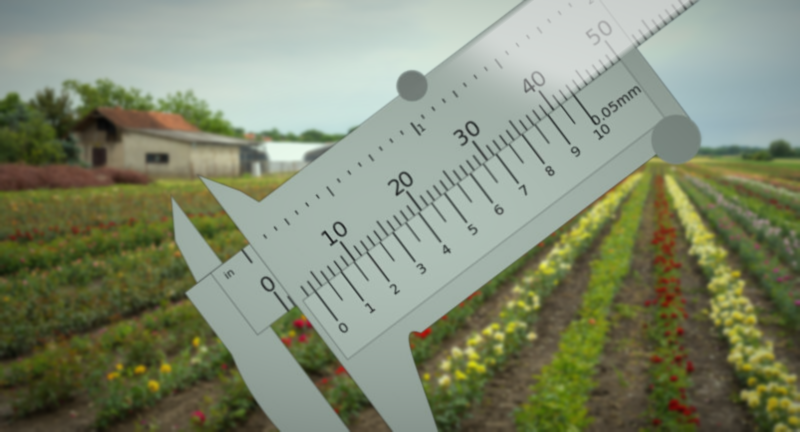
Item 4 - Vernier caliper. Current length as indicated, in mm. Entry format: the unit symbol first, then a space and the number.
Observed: mm 4.0
